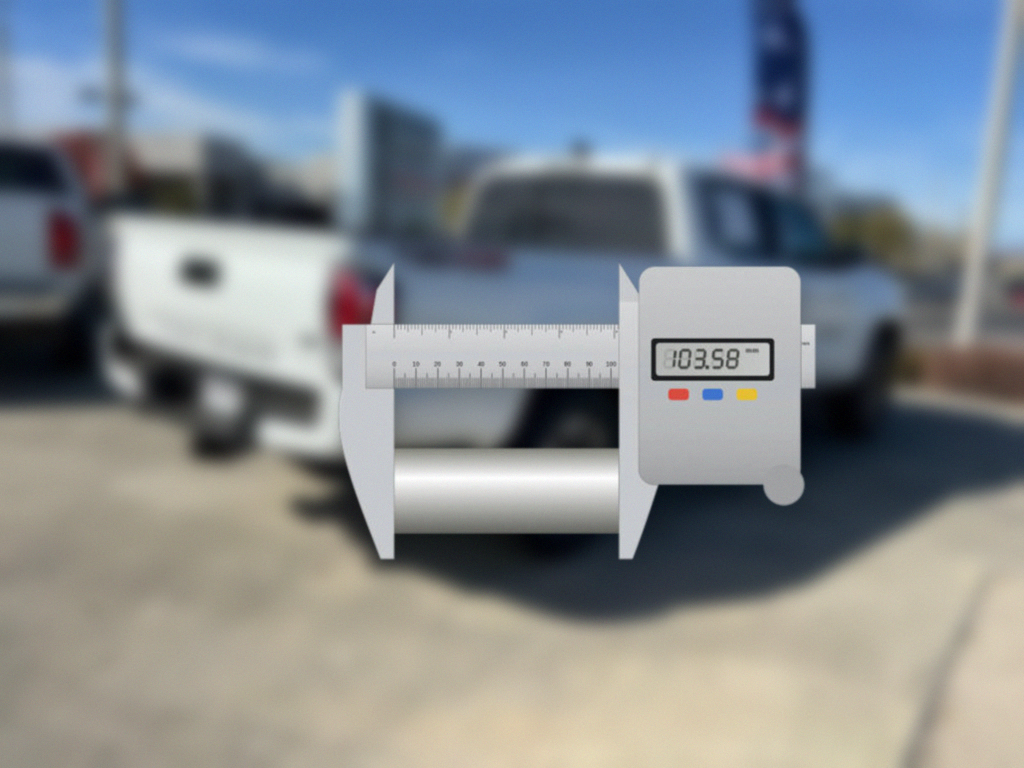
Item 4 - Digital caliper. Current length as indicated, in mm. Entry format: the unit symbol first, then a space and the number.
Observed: mm 103.58
